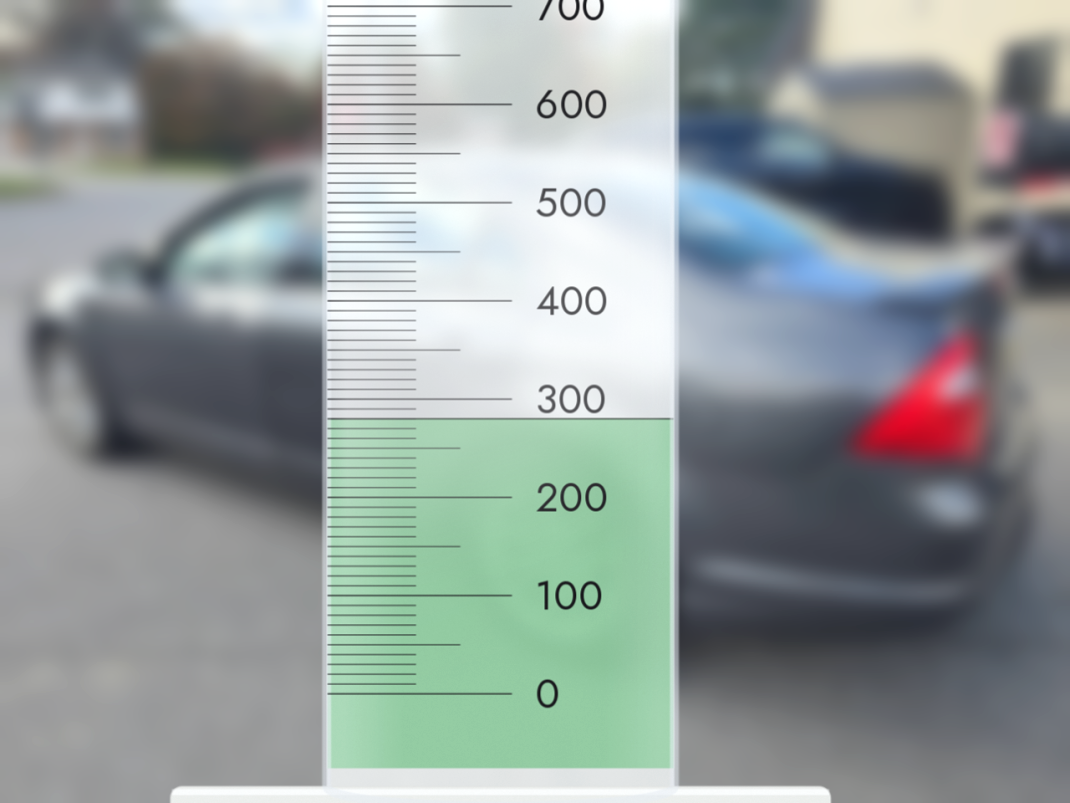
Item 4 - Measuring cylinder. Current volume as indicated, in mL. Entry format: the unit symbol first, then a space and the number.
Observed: mL 280
